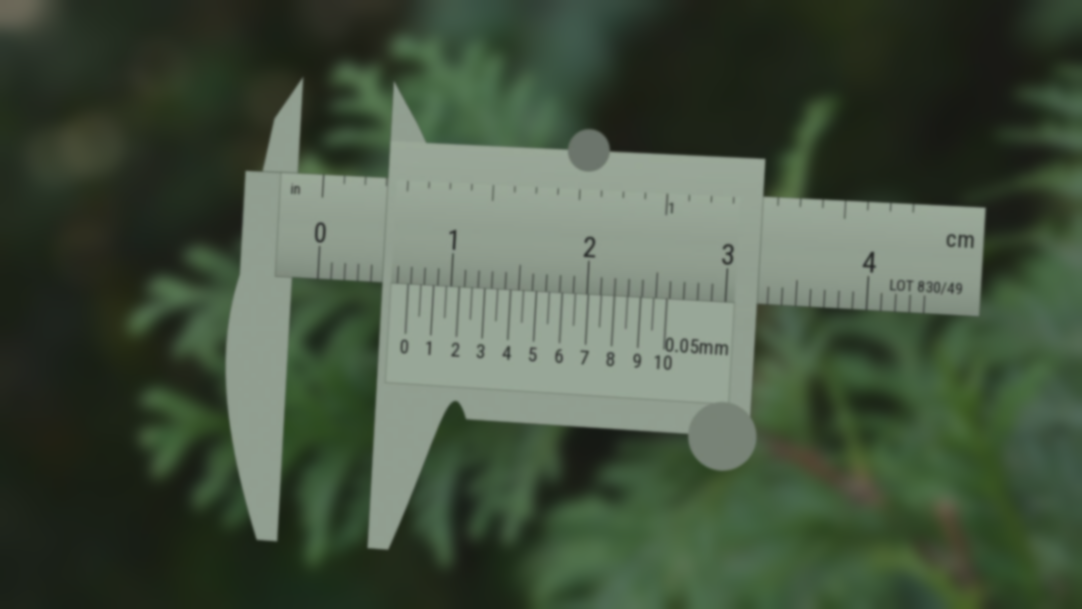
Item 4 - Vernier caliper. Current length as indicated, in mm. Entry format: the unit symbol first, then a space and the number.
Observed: mm 6.8
